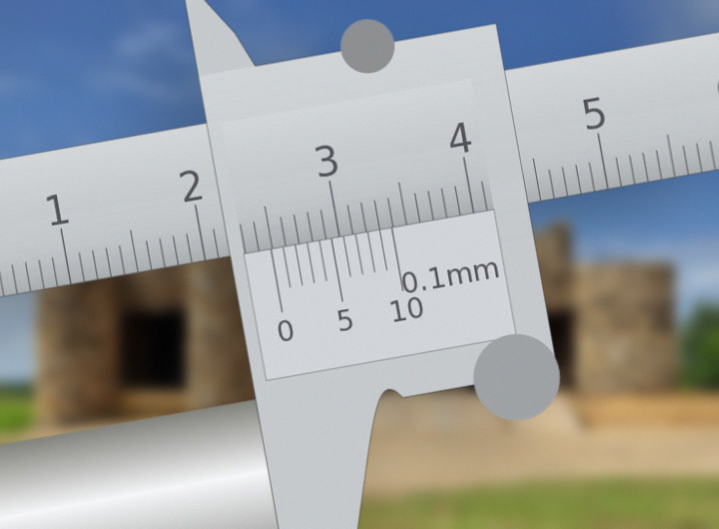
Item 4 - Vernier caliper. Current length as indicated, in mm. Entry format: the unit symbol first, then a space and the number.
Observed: mm 24.9
